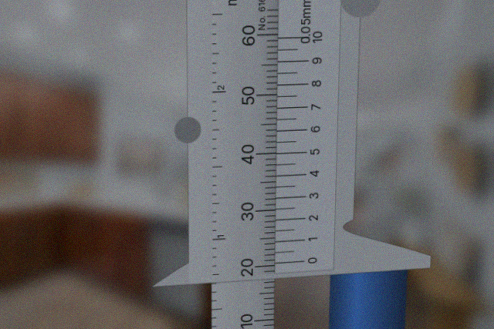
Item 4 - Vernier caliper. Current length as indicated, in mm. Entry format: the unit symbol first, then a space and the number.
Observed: mm 20.4
